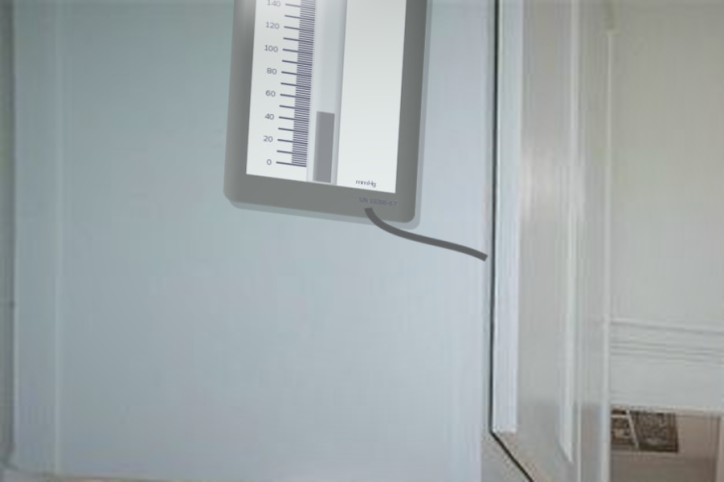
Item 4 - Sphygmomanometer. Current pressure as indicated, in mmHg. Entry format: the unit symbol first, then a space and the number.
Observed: mmHg 50
